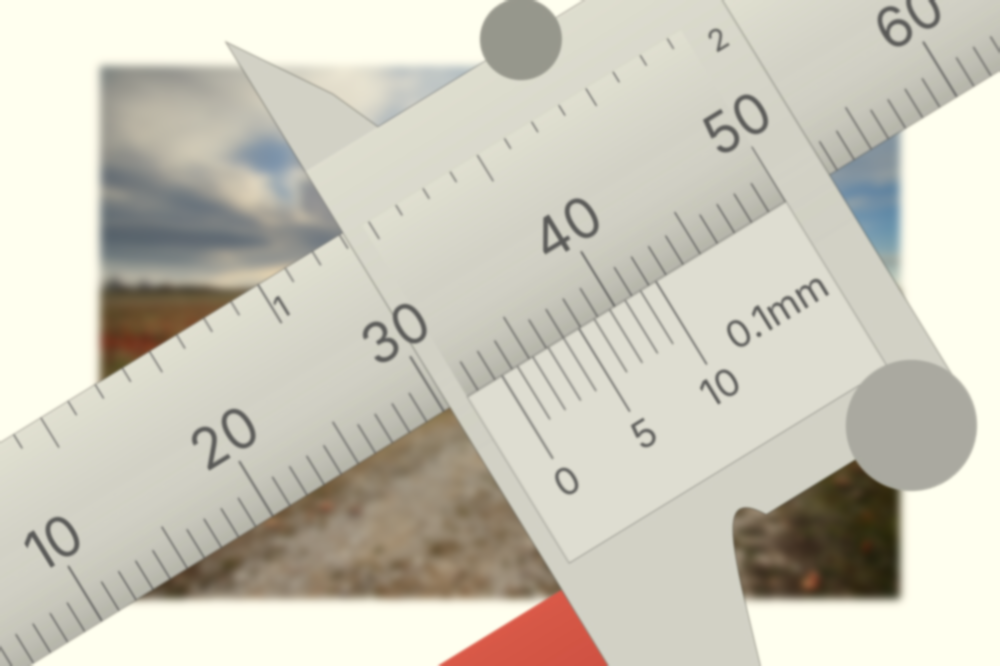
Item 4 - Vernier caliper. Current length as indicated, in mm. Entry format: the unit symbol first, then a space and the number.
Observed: mm 33.4
